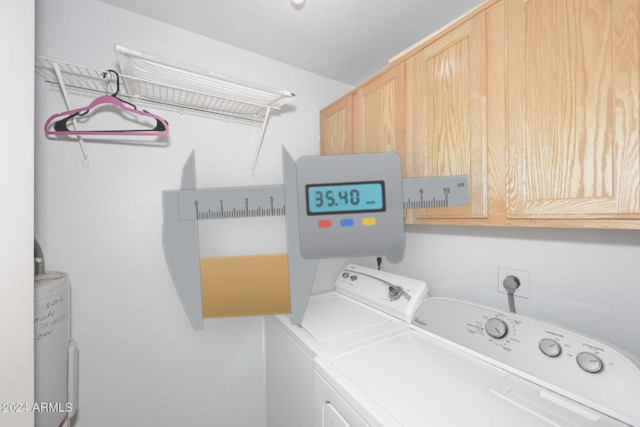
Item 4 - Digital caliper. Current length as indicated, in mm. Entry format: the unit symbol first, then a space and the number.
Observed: mm 35.40
